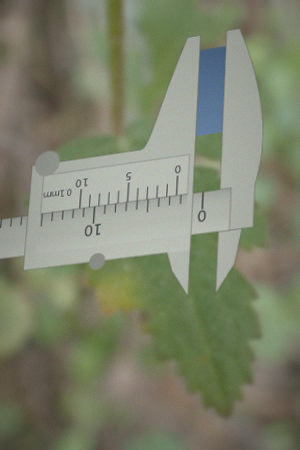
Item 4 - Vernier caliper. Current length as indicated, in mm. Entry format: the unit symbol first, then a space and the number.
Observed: mm 2.4
